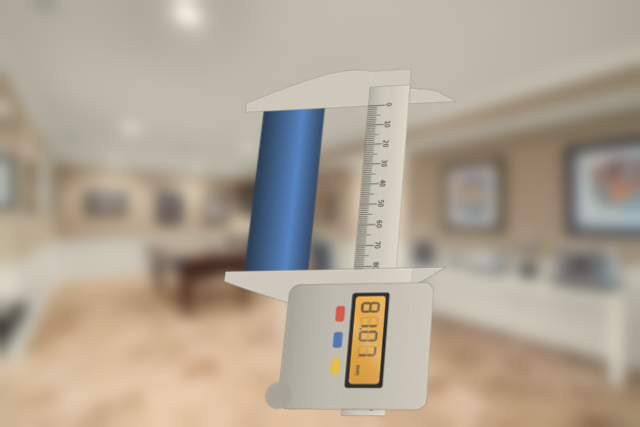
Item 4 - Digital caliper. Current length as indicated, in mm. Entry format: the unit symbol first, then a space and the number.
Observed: mm 81.07
